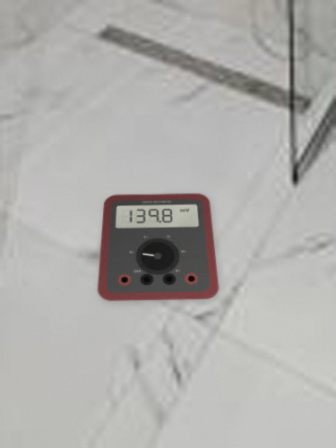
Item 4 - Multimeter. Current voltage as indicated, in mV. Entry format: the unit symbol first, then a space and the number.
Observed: mV 139.8
